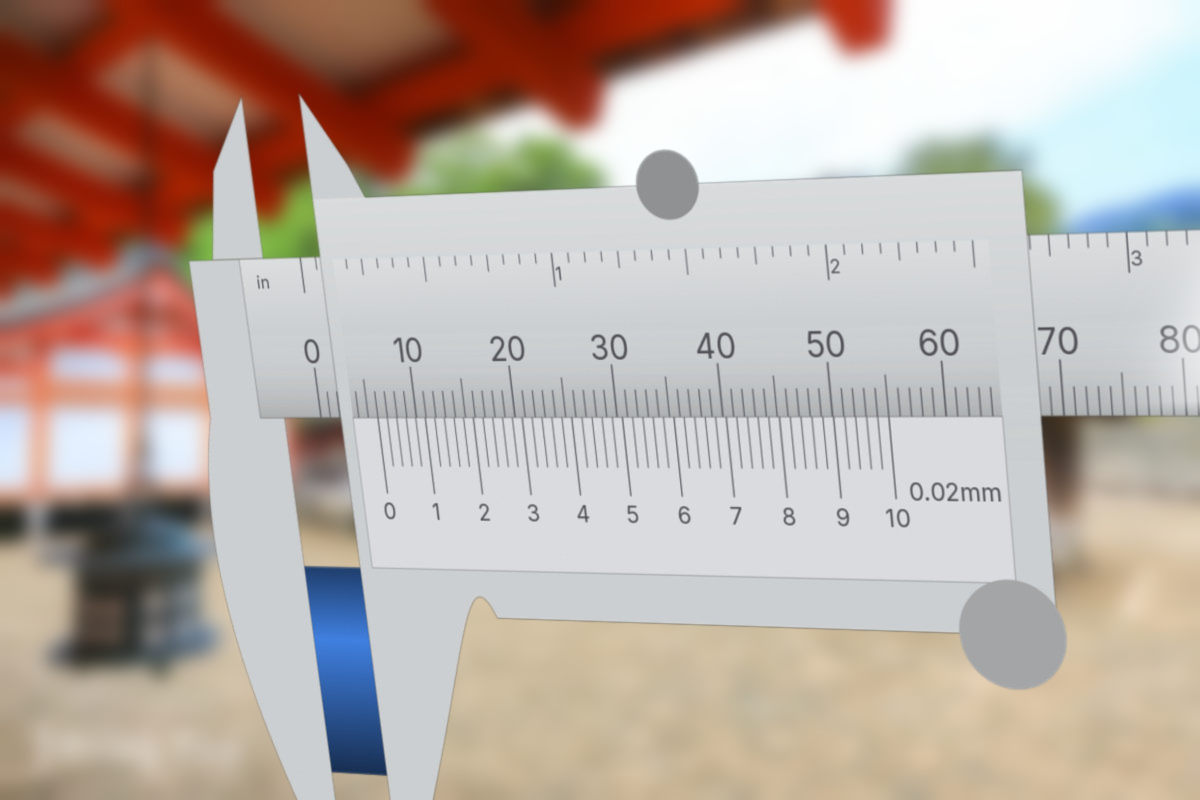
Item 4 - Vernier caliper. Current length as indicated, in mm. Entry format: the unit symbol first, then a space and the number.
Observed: mm 6.0
